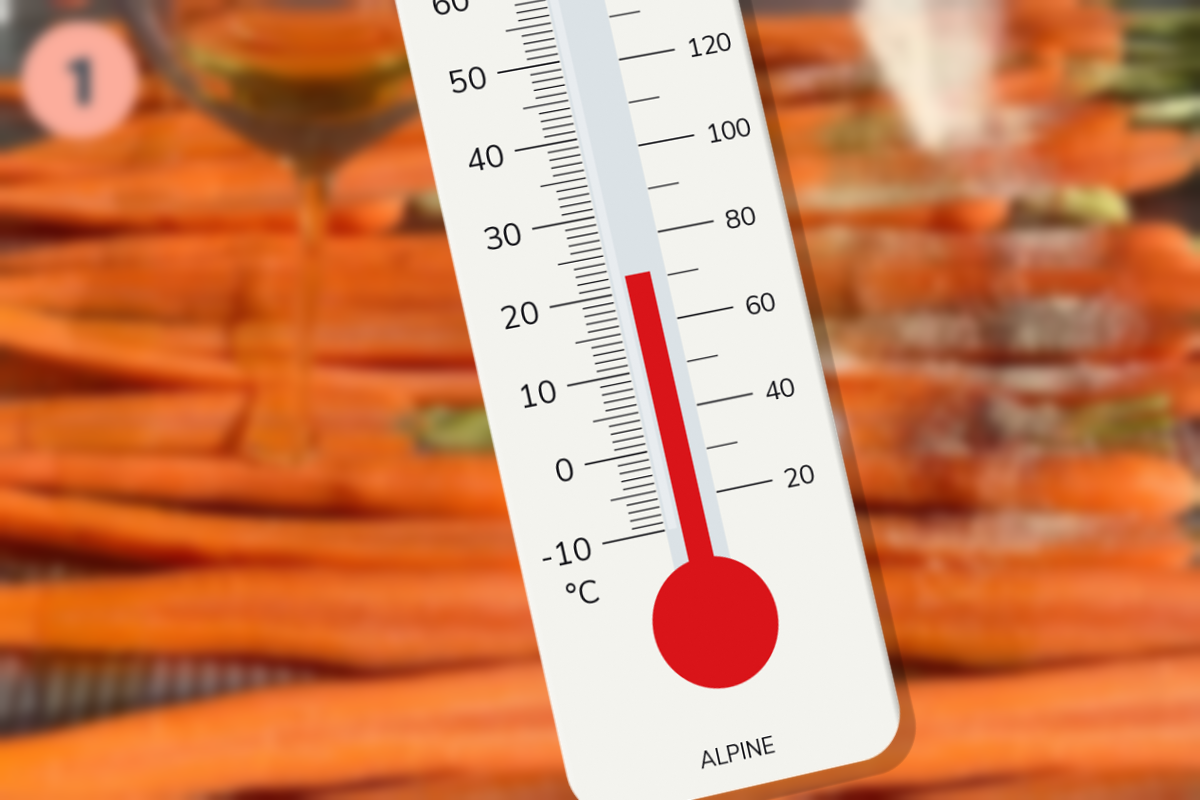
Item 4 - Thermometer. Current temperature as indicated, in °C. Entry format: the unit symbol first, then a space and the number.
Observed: °C 22
